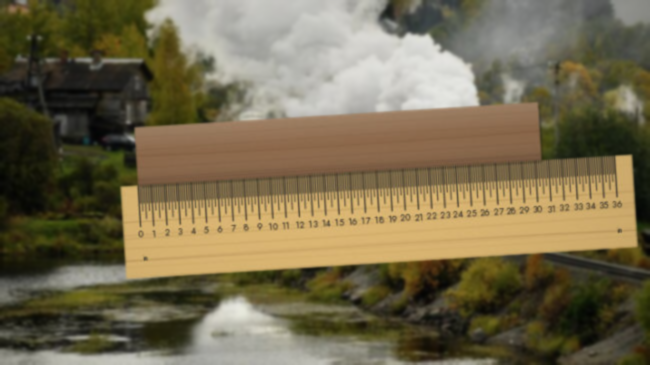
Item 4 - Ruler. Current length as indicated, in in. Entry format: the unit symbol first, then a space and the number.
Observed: in 30.5
